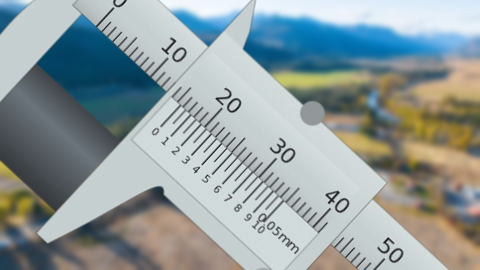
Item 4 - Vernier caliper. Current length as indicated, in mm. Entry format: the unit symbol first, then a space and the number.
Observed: mm 15.6
